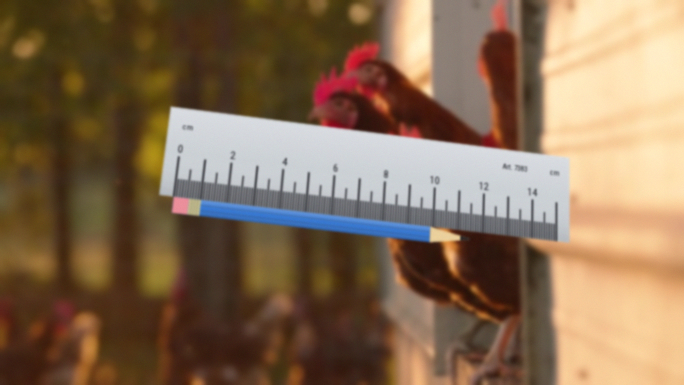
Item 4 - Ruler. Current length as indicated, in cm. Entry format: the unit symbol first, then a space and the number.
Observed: cm 11.5
